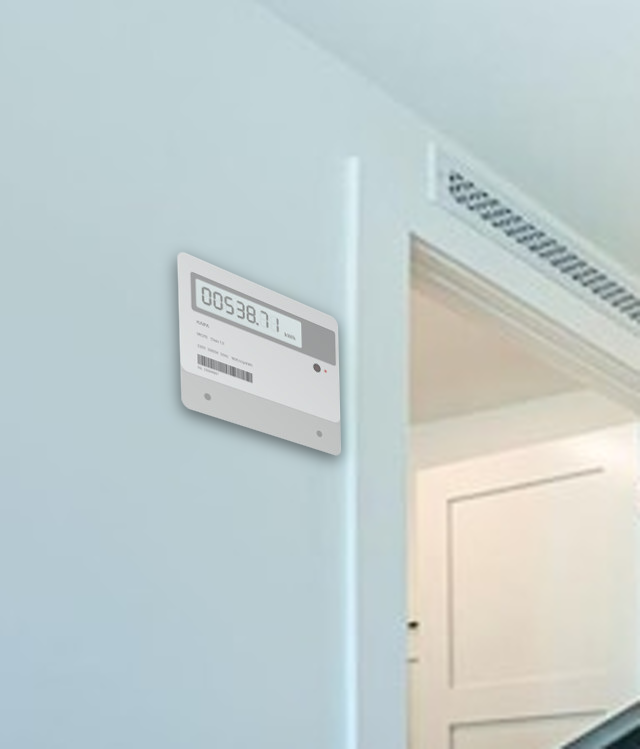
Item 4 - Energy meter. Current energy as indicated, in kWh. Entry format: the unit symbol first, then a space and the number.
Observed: kWh 538.71
